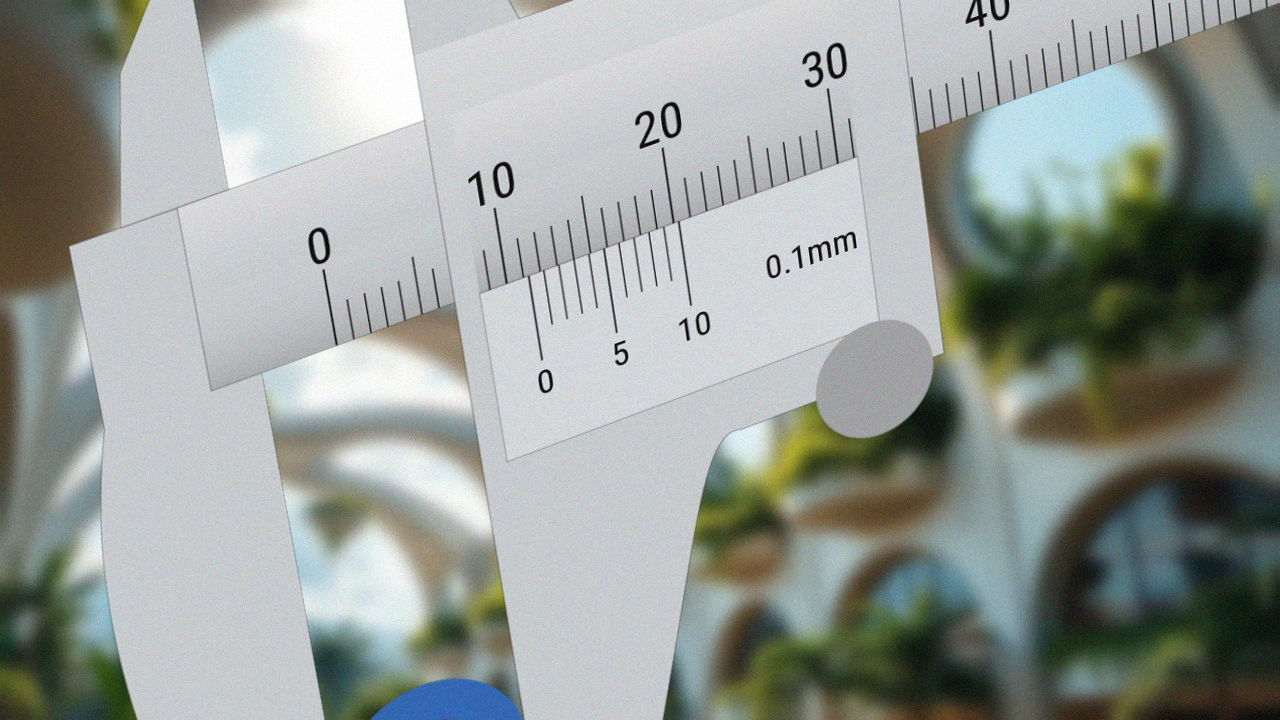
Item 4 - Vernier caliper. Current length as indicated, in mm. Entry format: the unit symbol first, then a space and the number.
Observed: mm 11.3
